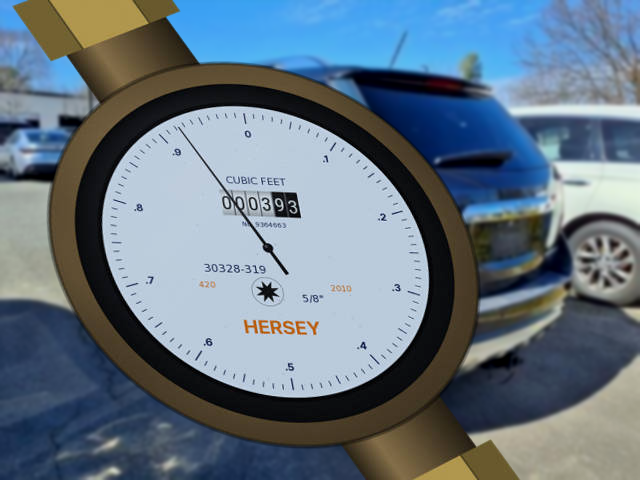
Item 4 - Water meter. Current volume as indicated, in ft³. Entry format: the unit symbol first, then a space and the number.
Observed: ft³ 392.92
